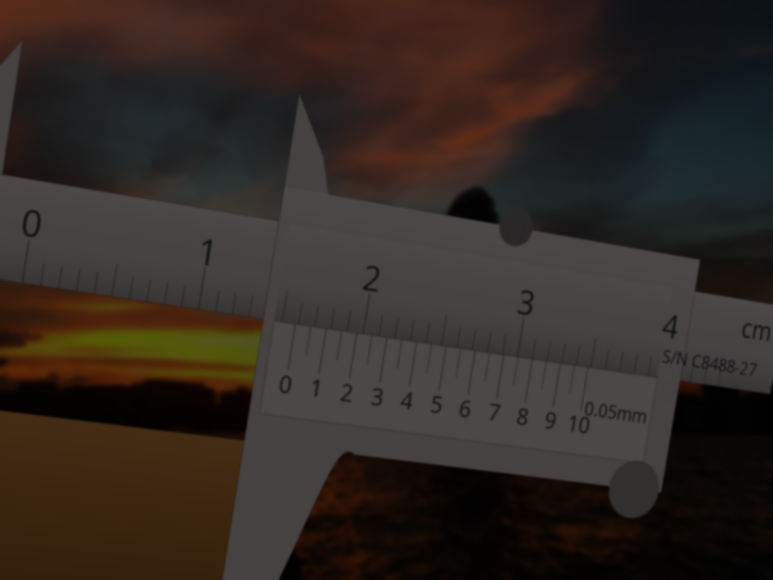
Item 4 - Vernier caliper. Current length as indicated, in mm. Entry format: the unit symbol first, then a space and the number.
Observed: mm 15.8
